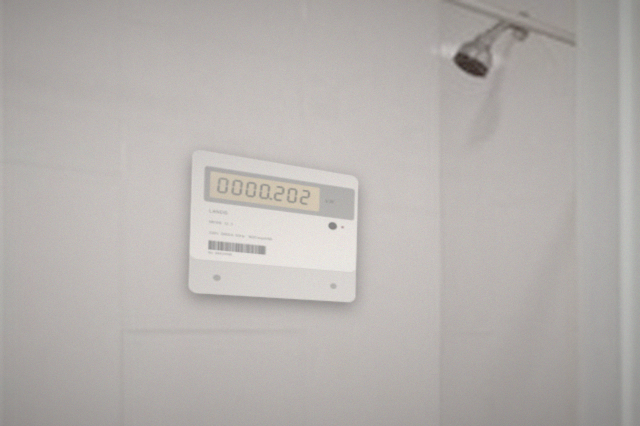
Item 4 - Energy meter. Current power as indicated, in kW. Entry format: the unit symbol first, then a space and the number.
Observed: kW 0.202
